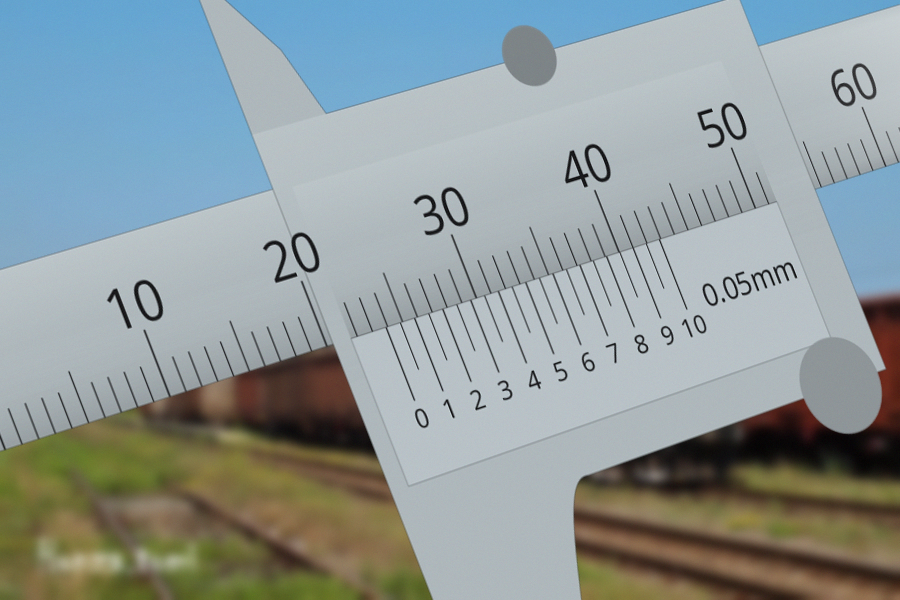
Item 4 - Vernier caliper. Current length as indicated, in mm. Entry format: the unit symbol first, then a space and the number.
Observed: mm 23.9
